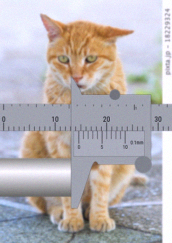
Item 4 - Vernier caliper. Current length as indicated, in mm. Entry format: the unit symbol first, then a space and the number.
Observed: mm 14.6
